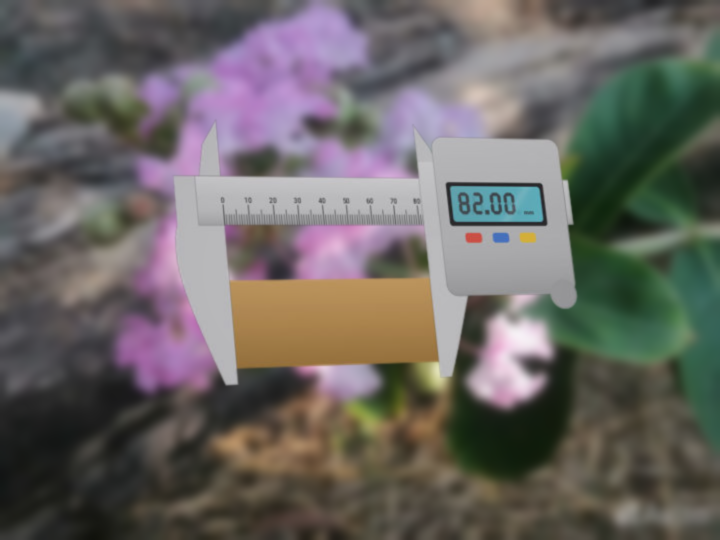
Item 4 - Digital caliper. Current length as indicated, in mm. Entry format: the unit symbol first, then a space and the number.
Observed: mm 82.00
